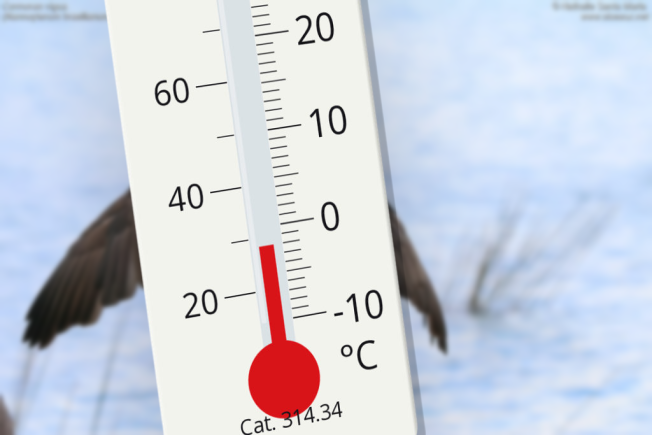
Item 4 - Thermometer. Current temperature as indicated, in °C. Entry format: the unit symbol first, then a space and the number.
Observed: °C -2
